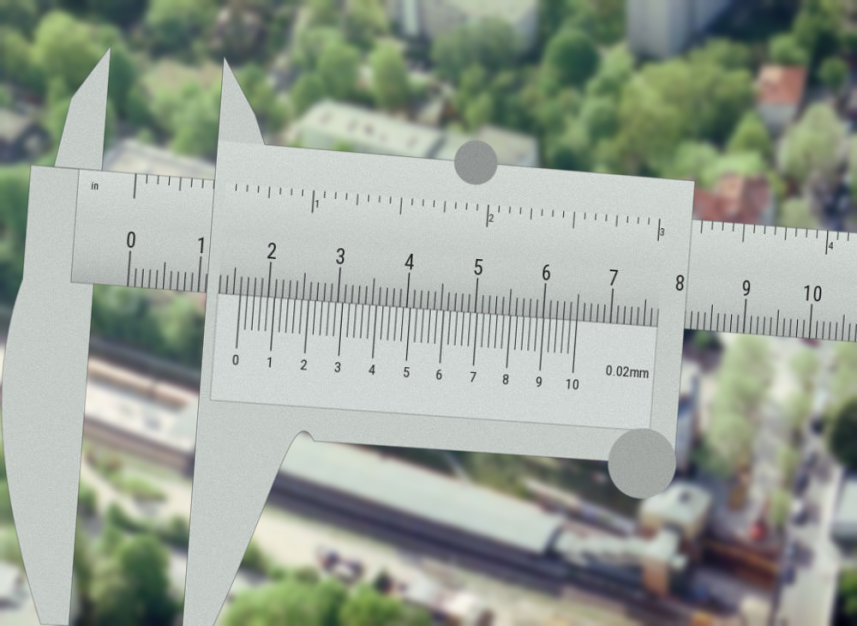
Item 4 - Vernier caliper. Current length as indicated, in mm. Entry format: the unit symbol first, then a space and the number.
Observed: mm 16.0
